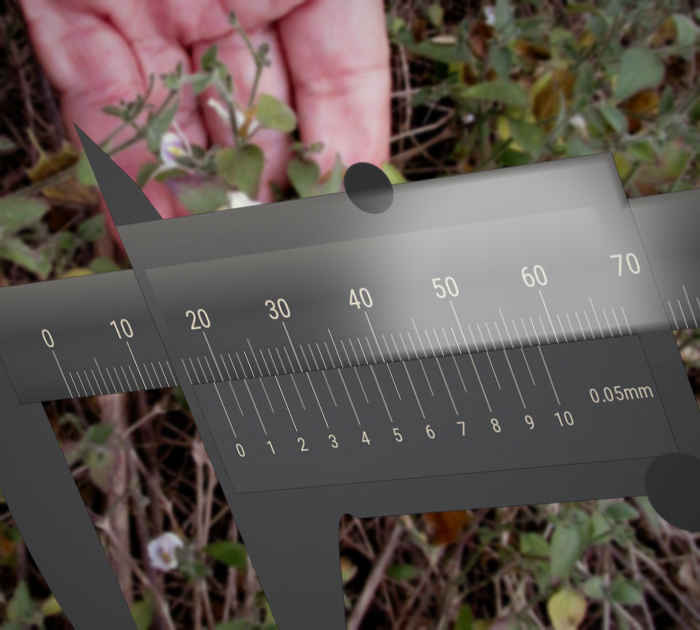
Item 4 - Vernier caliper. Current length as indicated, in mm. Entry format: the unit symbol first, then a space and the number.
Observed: mm 18.8
